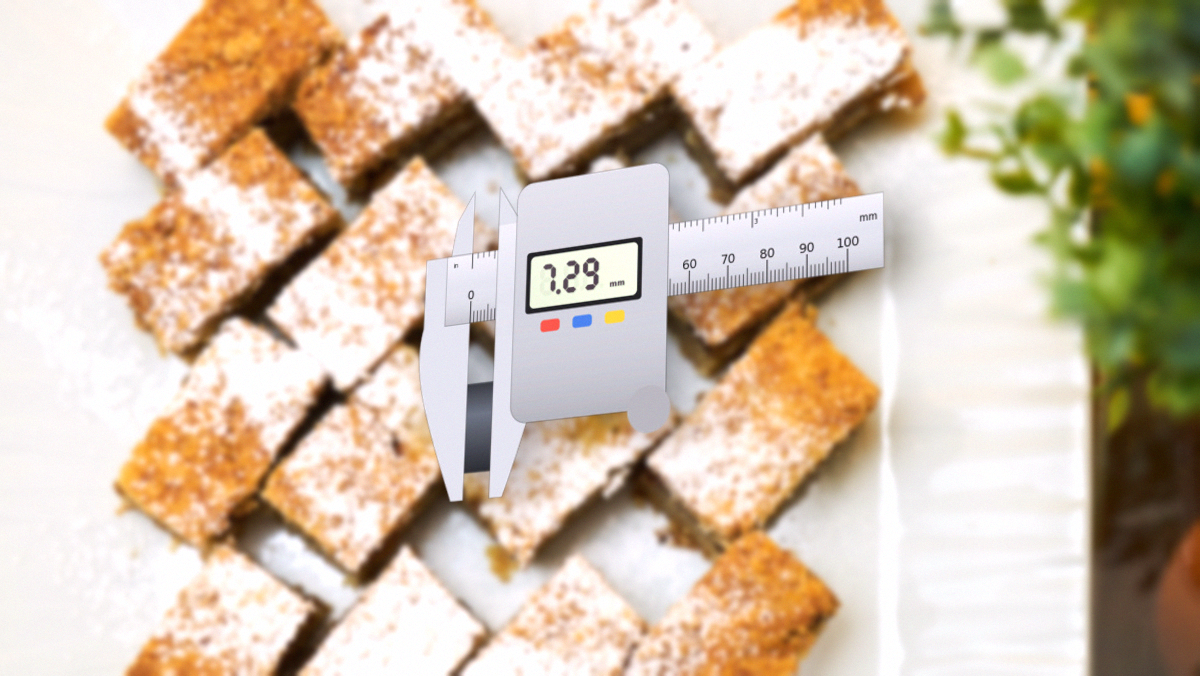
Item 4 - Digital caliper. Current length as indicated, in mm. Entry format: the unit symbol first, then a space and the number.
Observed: mm 7.29
